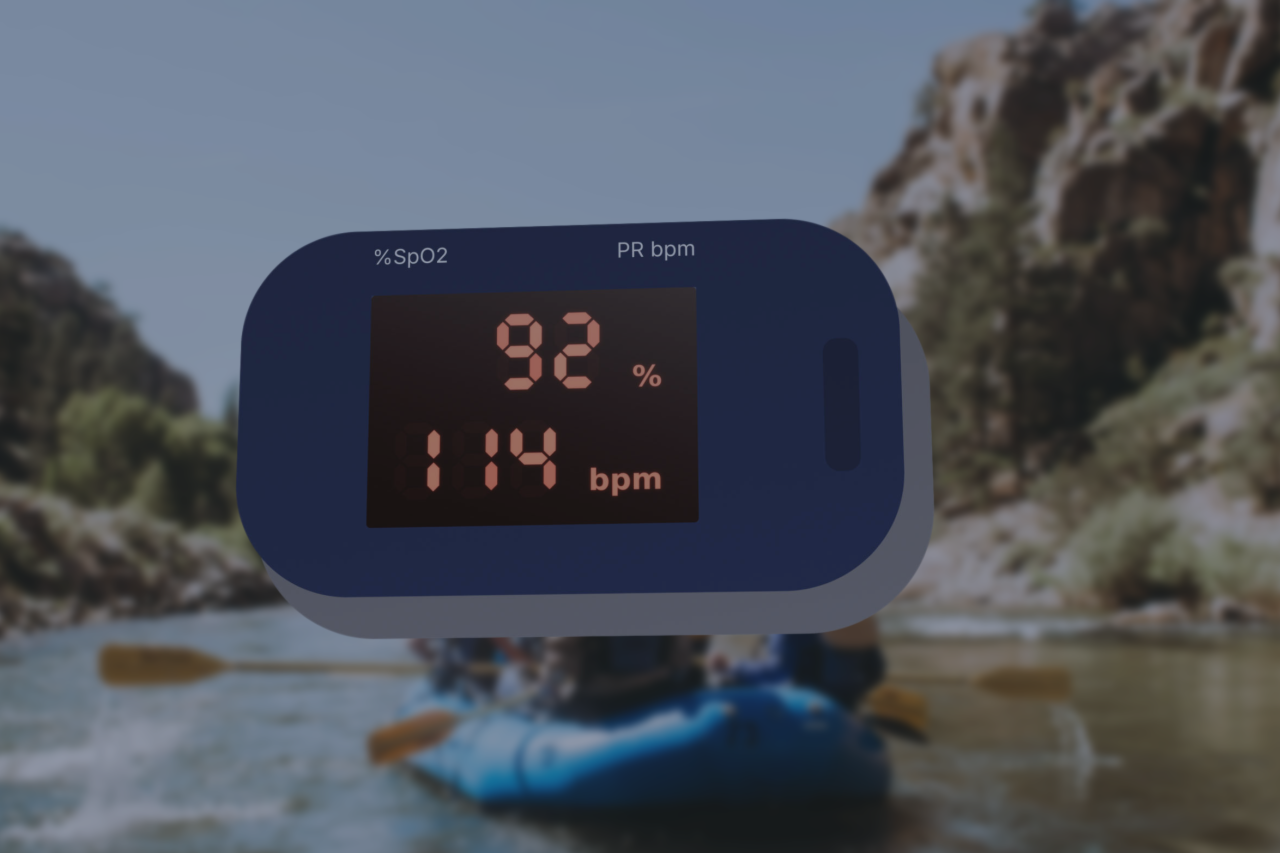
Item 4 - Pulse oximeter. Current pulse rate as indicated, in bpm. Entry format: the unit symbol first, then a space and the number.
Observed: bpm 114
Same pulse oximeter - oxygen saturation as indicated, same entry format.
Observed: % 92
